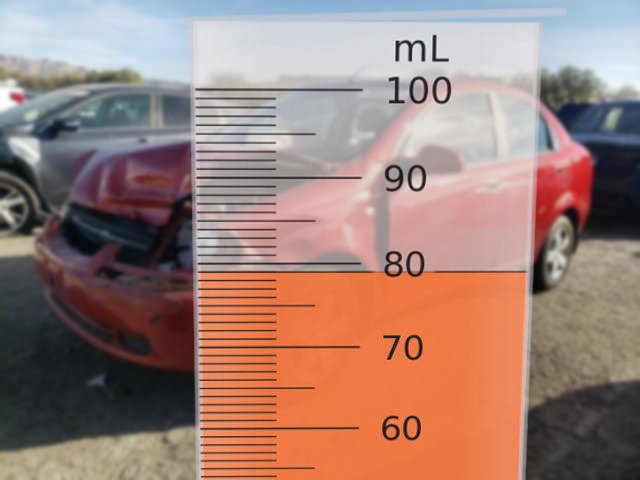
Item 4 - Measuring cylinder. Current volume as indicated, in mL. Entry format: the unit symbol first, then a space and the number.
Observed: mL 79
